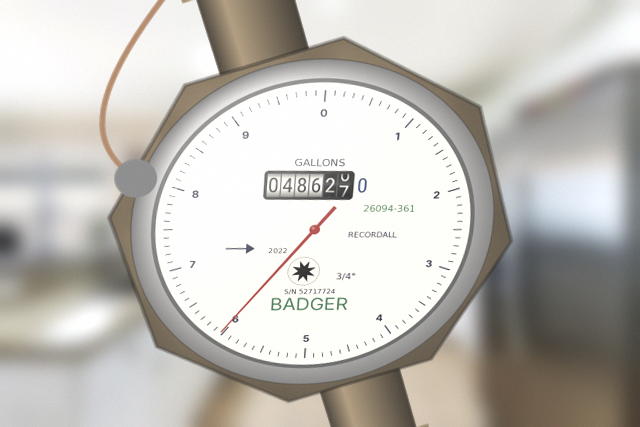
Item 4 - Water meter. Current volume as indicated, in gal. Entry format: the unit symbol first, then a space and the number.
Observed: gal 486266.0
